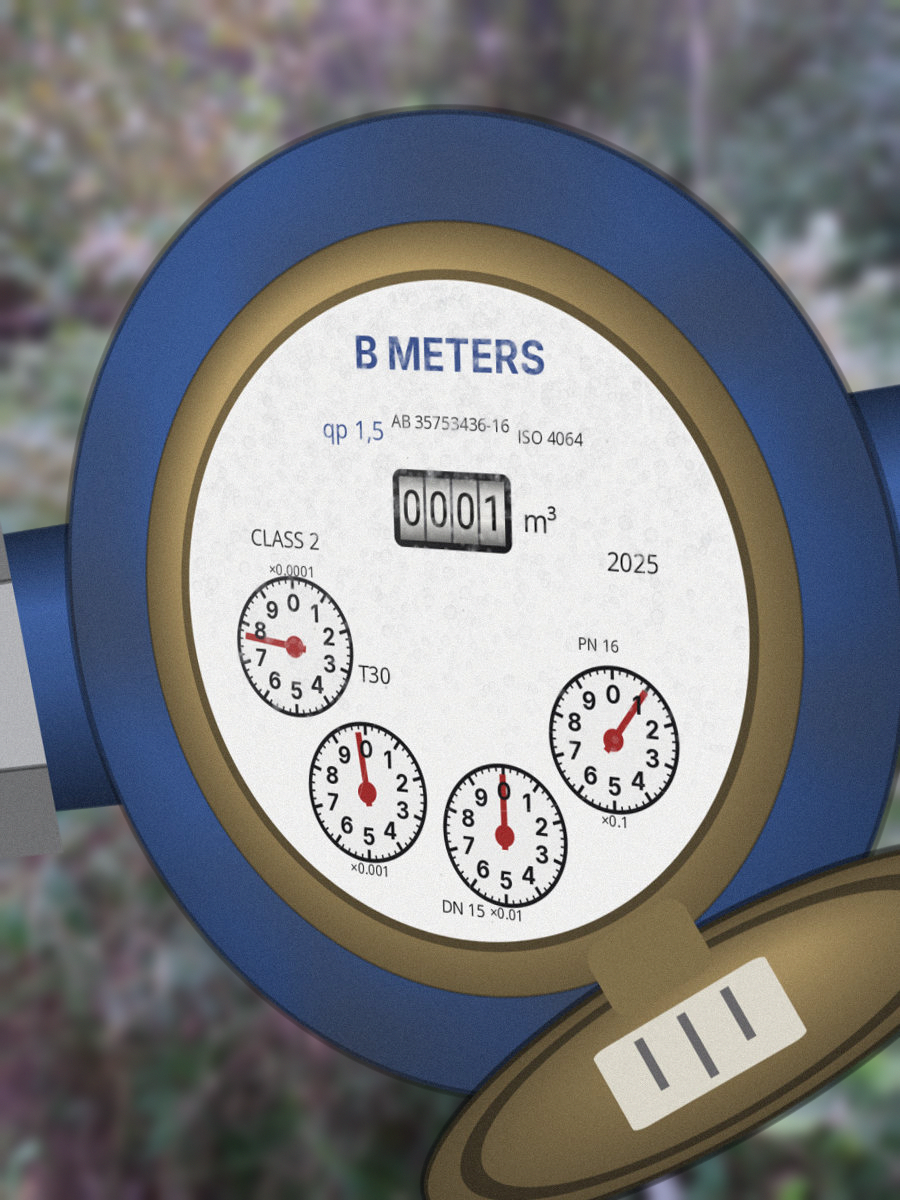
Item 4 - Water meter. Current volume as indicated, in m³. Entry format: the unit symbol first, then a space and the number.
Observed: m³ 1.0997
